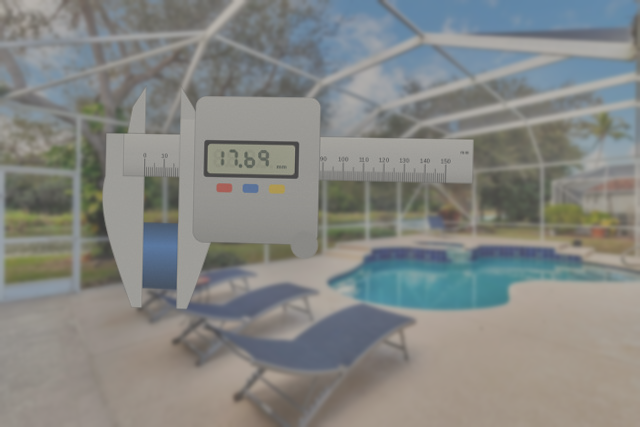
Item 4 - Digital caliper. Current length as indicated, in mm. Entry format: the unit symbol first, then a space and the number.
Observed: mm 17.69
